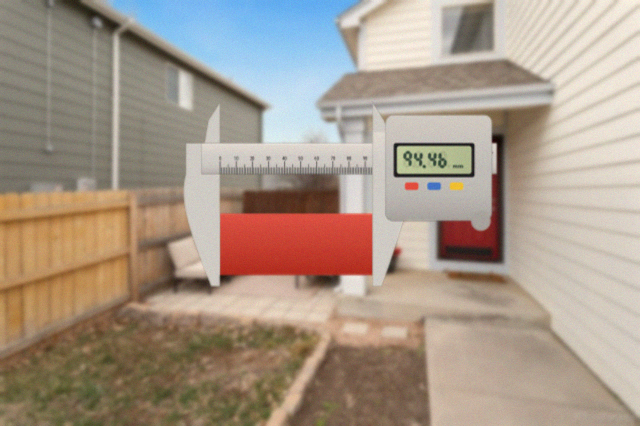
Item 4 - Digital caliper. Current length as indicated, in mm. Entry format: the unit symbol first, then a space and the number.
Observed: mm 94.46
